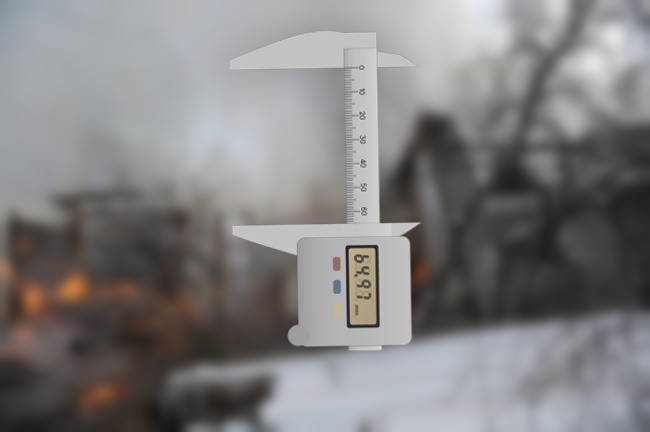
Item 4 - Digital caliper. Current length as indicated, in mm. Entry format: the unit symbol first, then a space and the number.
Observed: mm 64.97
